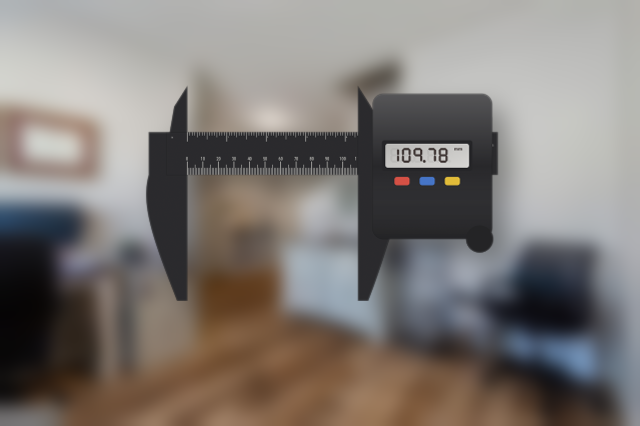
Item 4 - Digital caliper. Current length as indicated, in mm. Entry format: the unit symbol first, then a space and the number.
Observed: mm 109.78
